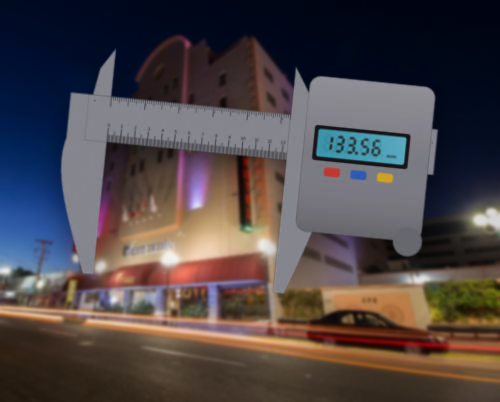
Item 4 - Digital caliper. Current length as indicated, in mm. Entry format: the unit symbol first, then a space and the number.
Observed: mm 133.56
